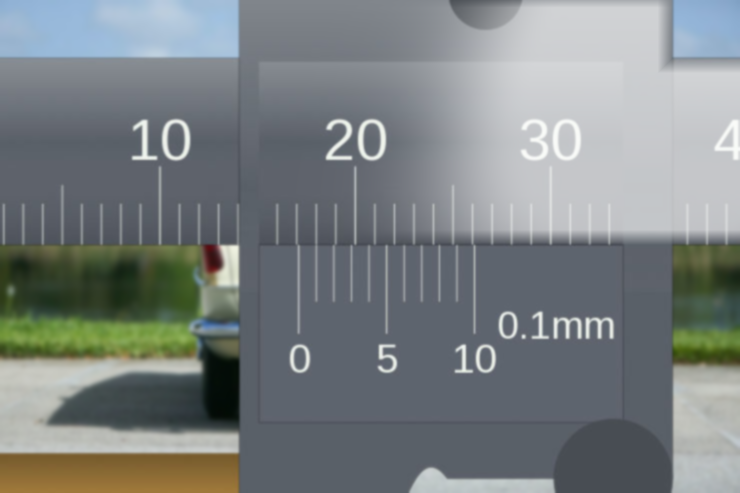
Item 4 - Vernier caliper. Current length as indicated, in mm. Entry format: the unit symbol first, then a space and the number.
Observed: mm 17.1
